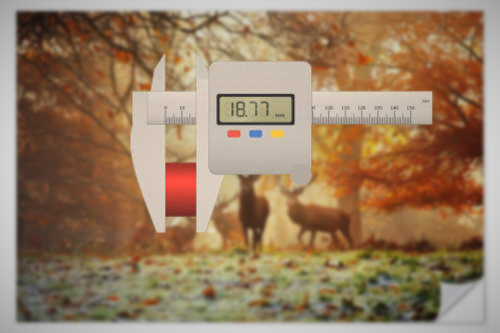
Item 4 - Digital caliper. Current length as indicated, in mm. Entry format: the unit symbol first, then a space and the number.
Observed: mm 18.77
